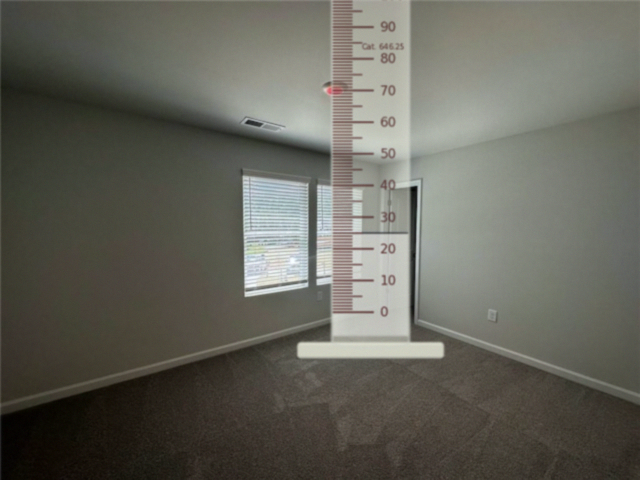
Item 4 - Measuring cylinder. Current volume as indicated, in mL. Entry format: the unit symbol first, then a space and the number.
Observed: mL 25
